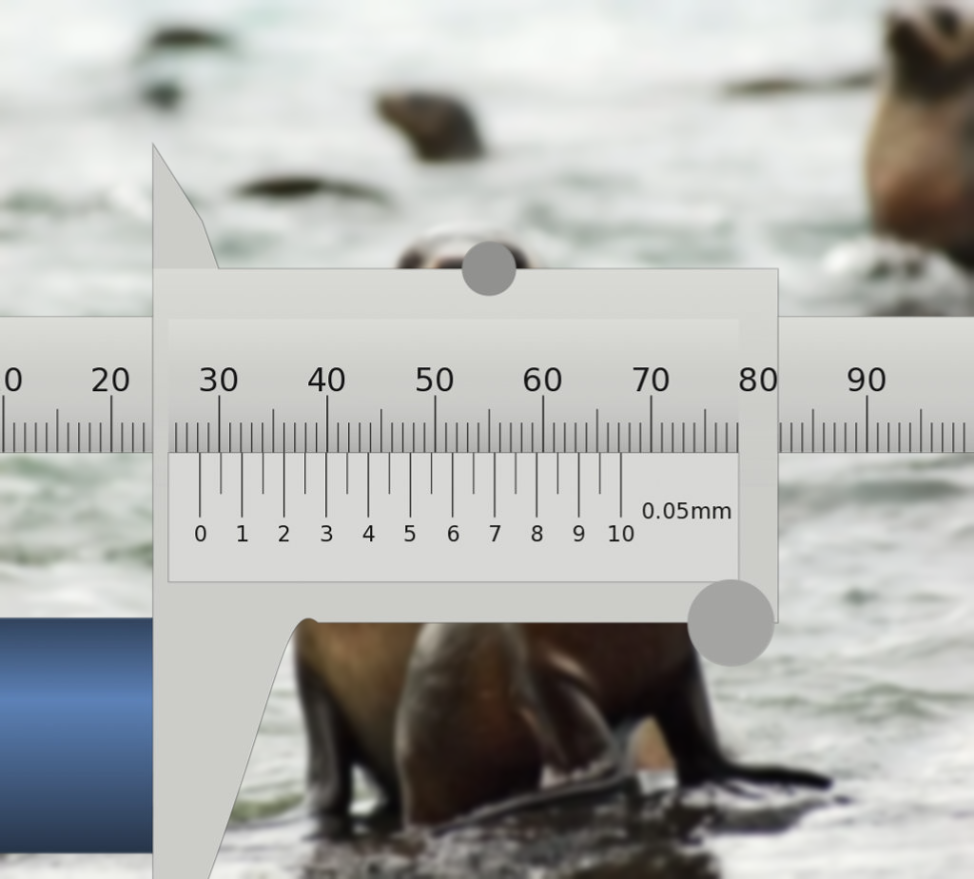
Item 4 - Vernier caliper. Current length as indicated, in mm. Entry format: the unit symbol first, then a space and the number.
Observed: mm 28.2
